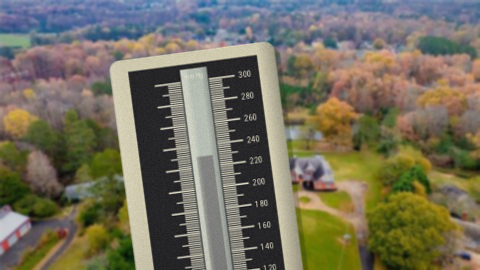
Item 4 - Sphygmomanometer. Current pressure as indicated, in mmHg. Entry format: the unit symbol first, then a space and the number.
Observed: mmHg 230
